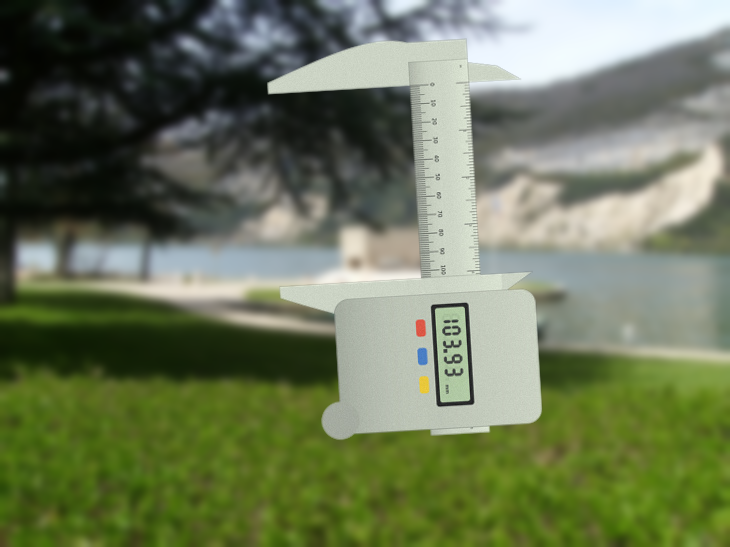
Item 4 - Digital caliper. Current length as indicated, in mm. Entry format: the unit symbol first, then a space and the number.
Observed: mm 103.93
